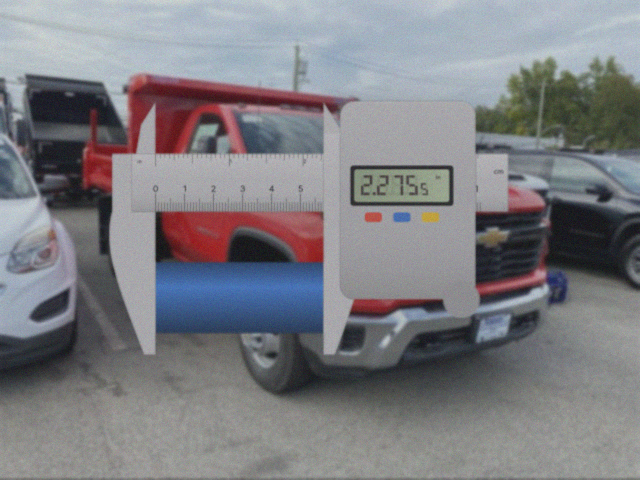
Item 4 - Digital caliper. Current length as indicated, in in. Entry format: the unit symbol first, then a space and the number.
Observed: in 2.2755
